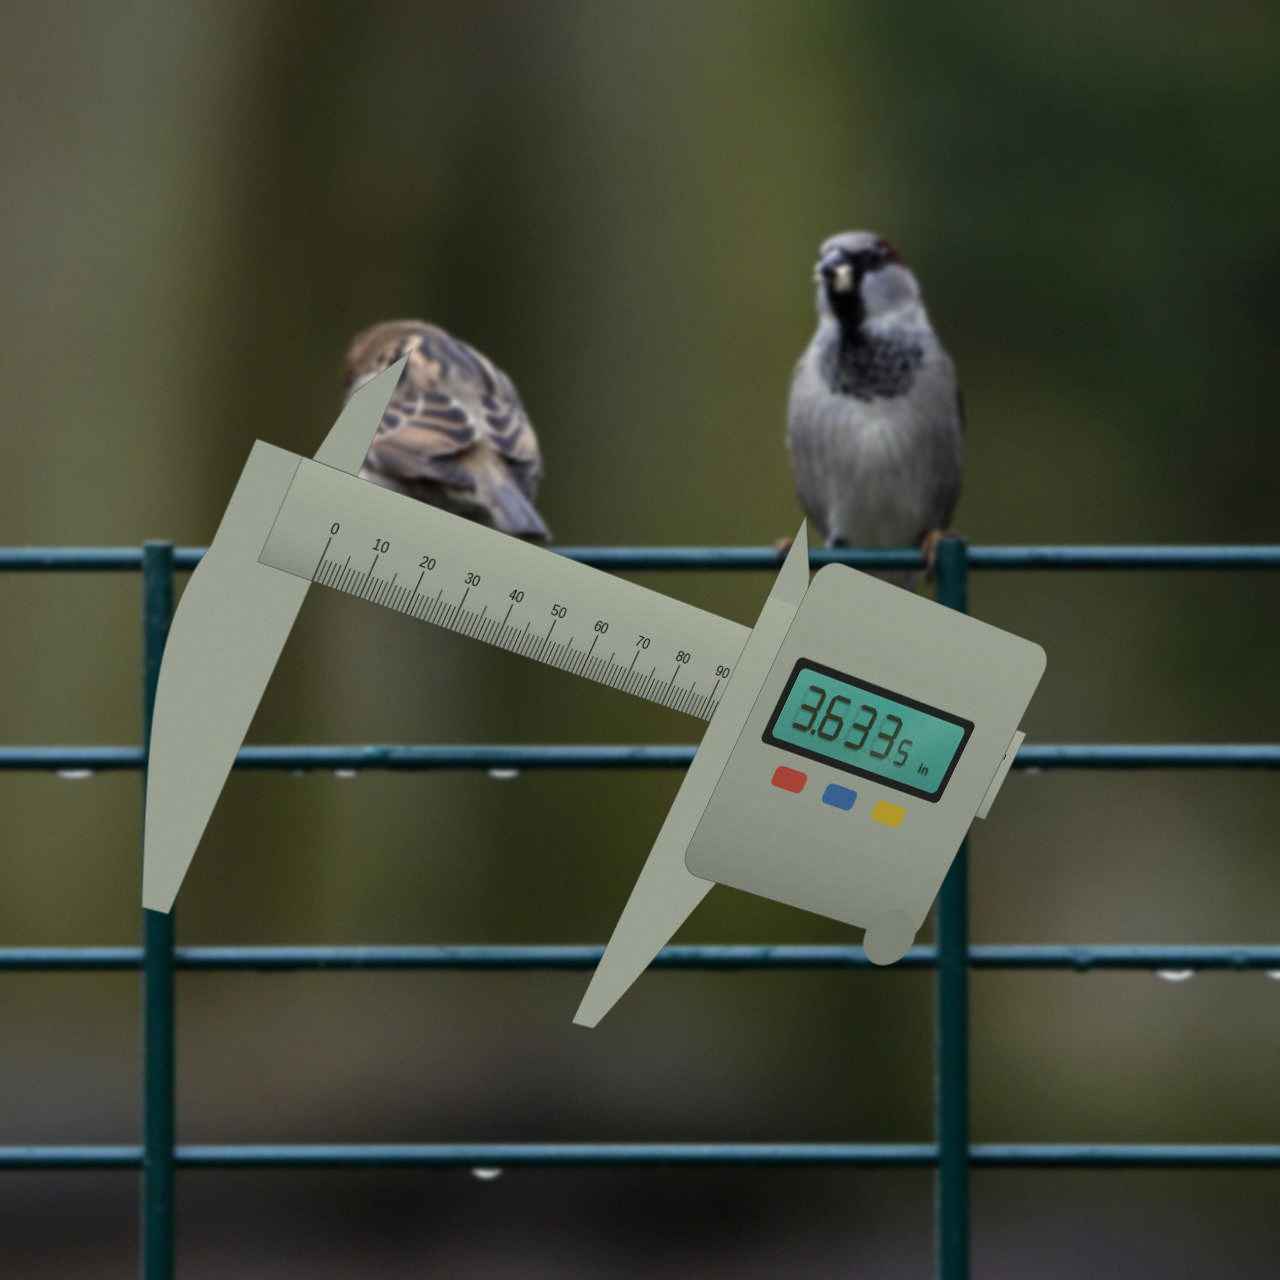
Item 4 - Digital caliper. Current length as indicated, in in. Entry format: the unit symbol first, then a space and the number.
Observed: in 3.6335
